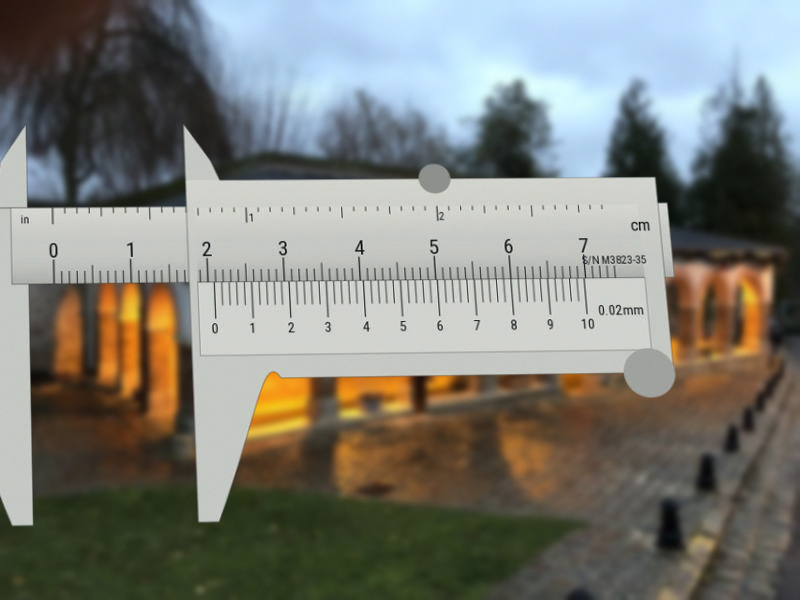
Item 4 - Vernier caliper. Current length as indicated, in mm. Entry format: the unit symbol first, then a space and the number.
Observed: mm 20.8
